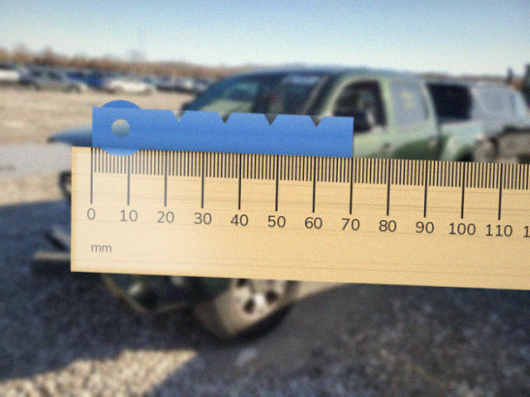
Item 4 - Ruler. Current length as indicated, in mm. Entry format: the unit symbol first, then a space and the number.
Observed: mm 70
